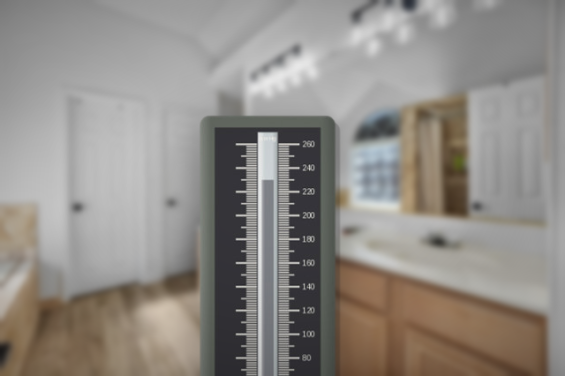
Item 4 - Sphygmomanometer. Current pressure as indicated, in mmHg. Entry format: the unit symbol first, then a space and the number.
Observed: mmHg 230
